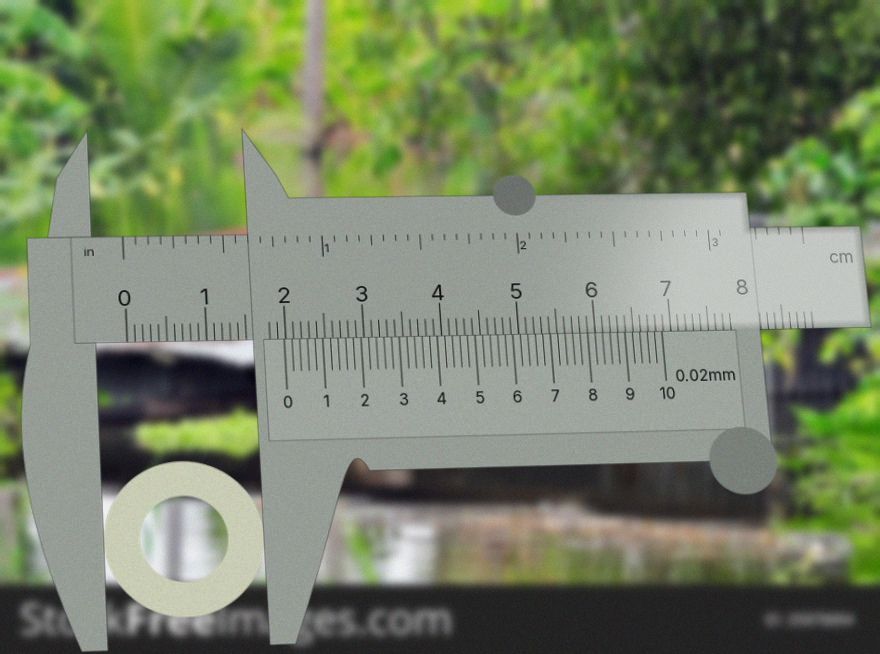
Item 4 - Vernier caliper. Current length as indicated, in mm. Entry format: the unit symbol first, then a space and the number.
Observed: mm 19.8
